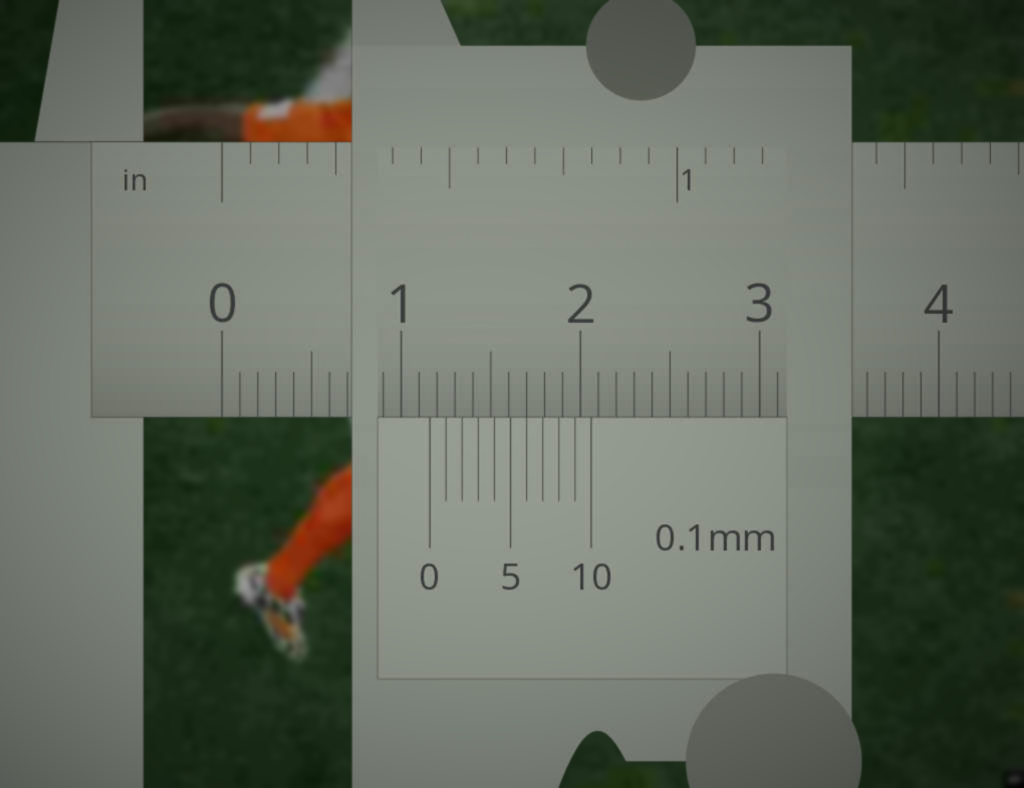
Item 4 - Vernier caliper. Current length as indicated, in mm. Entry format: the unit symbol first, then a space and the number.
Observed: mm 11.6
